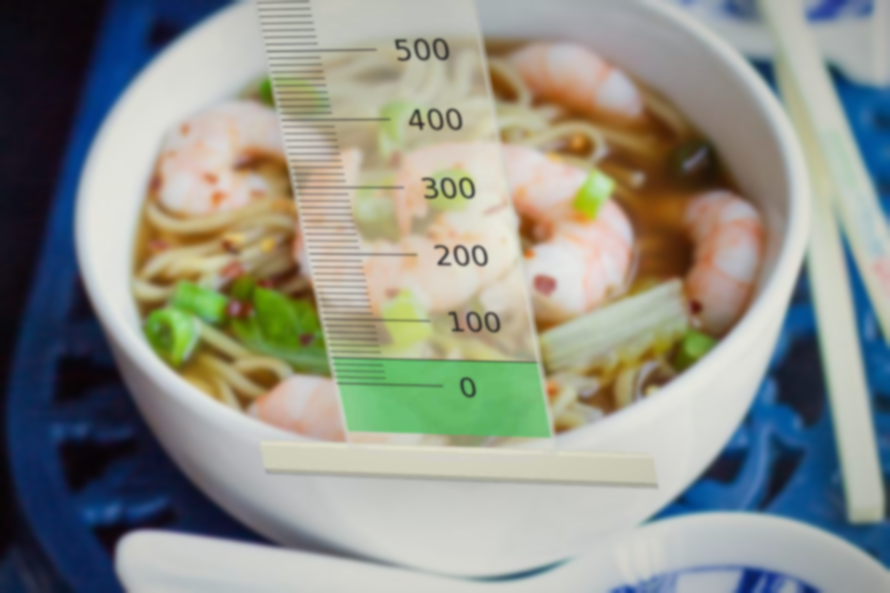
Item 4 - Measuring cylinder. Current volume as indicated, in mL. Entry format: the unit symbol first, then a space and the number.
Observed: mL 40
